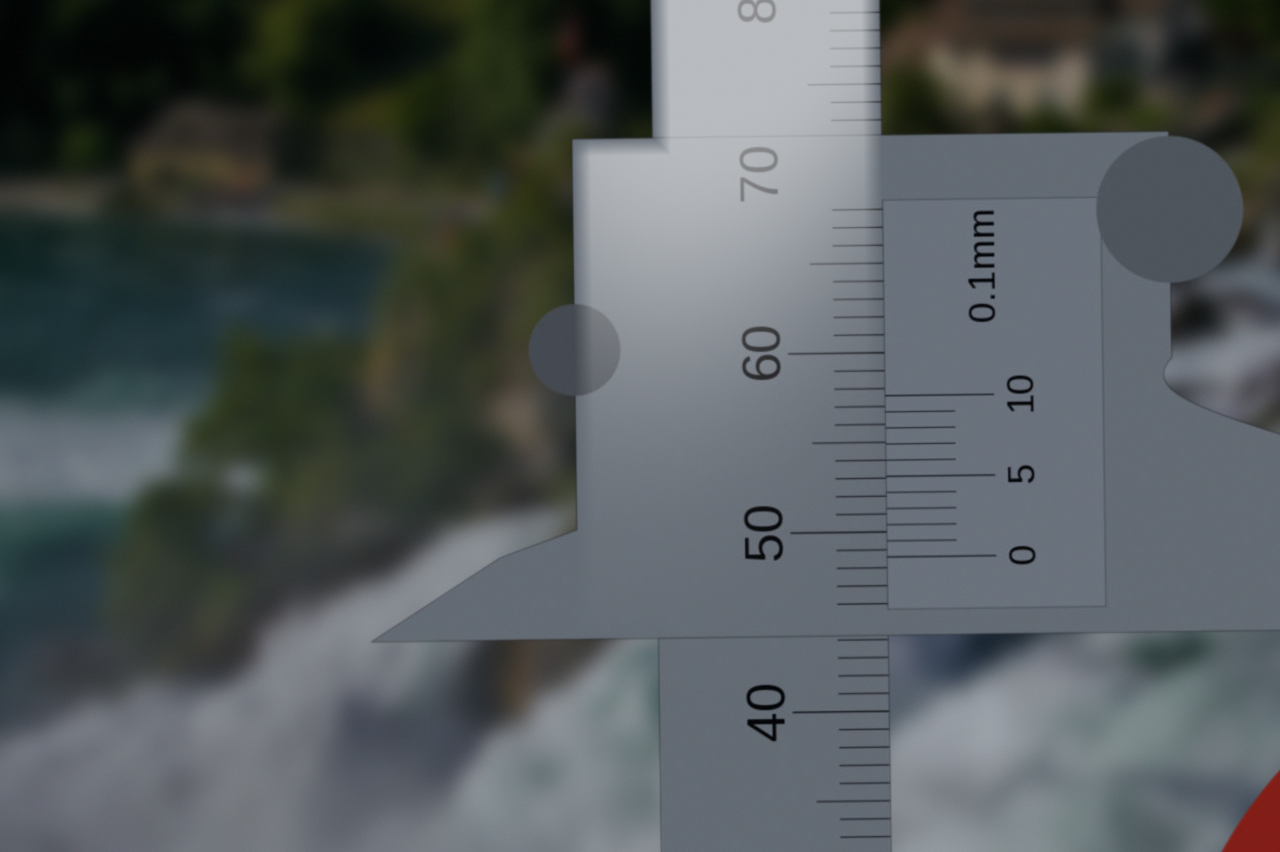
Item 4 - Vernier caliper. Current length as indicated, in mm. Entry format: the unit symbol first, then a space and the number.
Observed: mm 48.6
